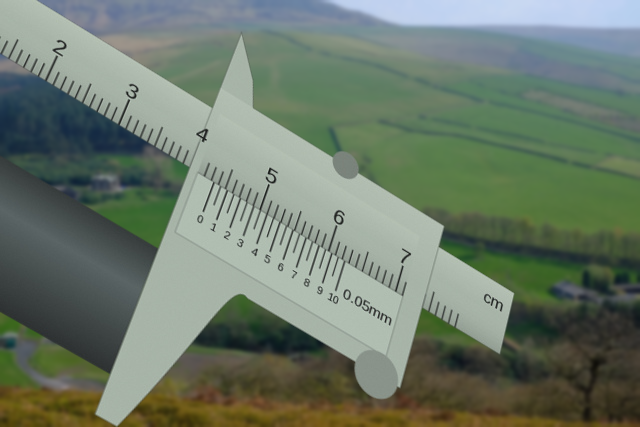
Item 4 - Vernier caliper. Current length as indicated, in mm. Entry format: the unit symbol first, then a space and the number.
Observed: mm 43.4
